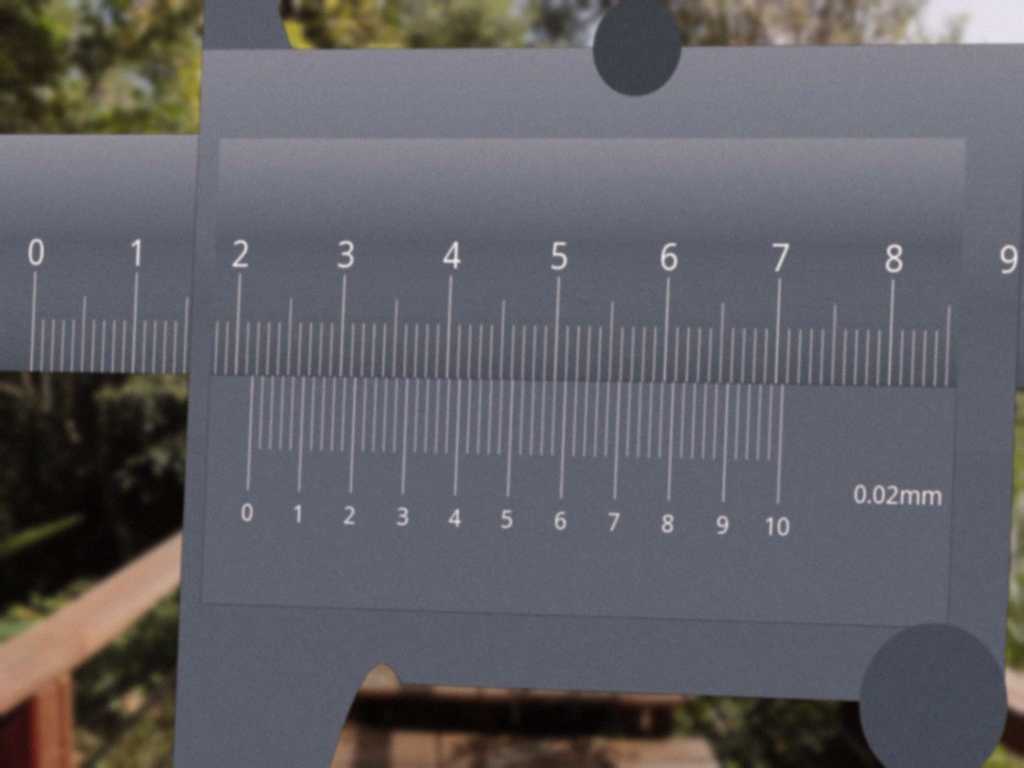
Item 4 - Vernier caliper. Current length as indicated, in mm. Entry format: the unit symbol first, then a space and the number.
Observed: mm 21.6
